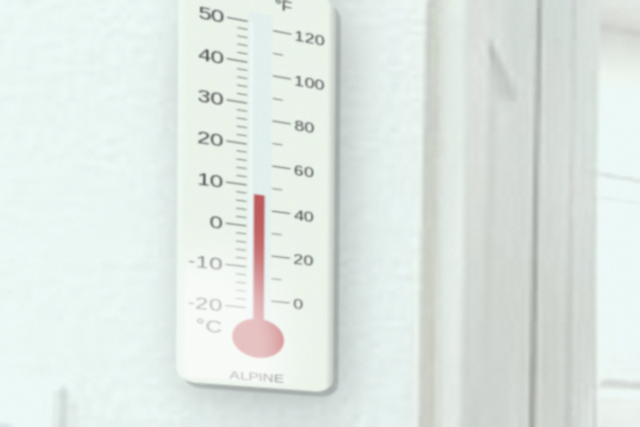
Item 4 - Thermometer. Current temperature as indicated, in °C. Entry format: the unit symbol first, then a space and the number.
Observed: °C 8
